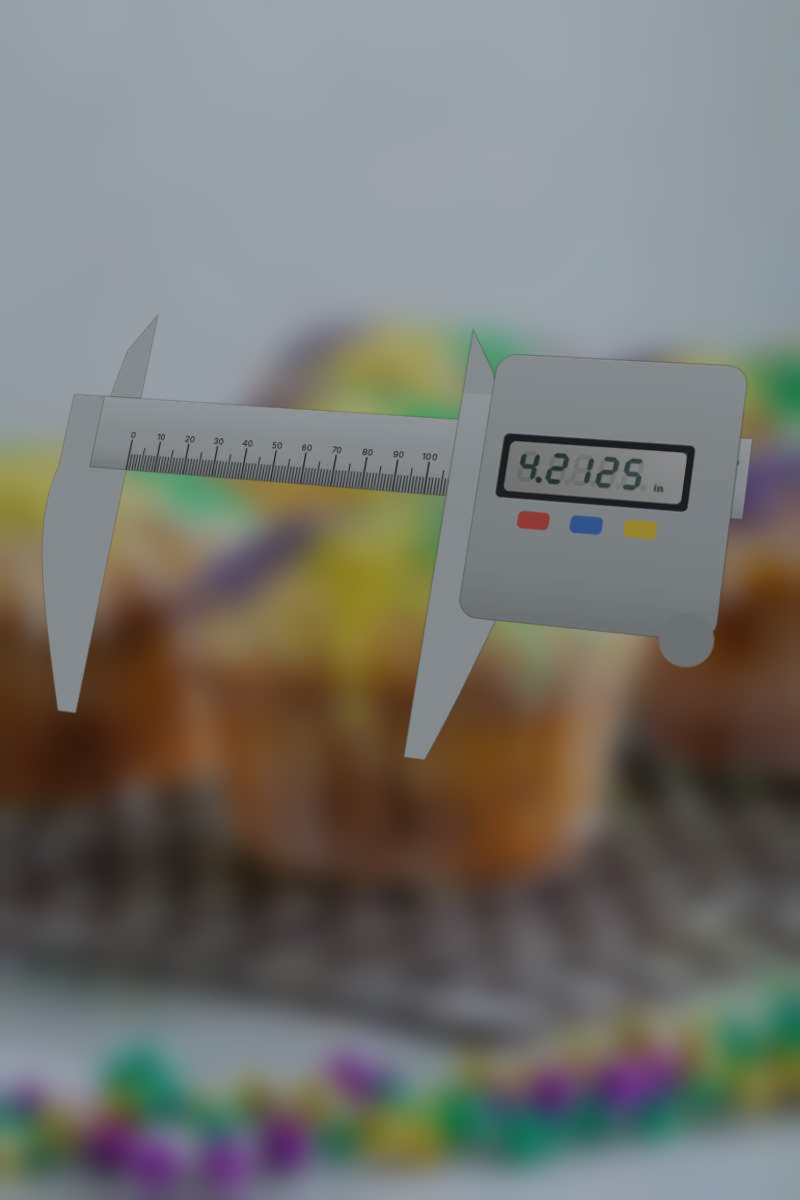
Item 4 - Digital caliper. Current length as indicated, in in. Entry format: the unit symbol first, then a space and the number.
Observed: in 4.2125
